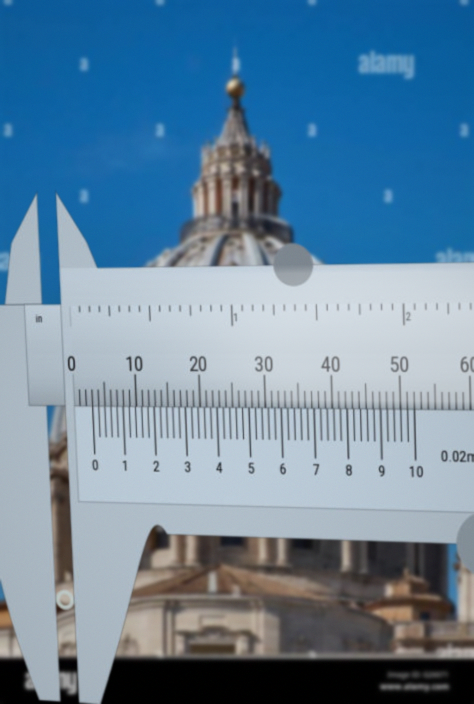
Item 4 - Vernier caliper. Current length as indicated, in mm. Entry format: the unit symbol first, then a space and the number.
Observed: mm 3.0
